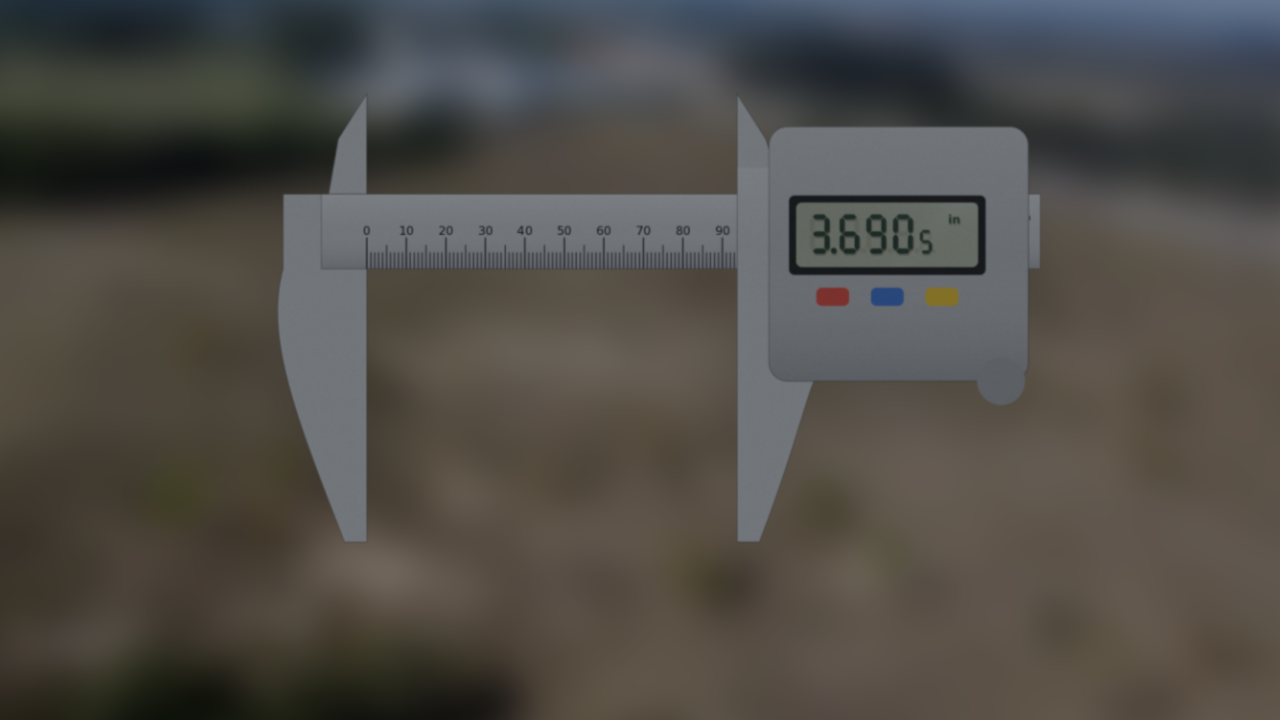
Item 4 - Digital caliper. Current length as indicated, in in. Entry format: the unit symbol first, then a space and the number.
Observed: in 3.6905
